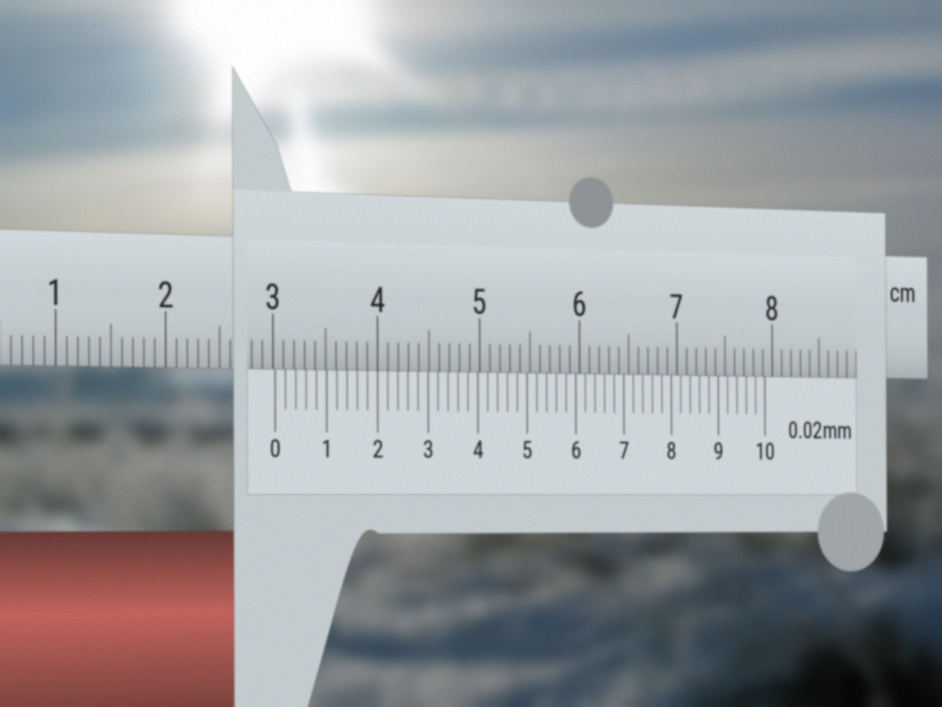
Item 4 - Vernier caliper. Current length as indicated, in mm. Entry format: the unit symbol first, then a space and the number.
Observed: mm 30.2
